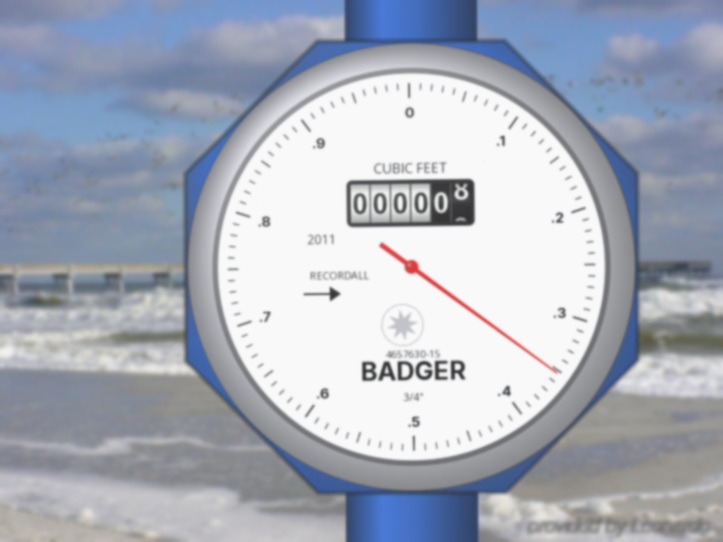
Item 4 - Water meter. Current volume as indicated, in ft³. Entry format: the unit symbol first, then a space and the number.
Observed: ft³ 8.35
